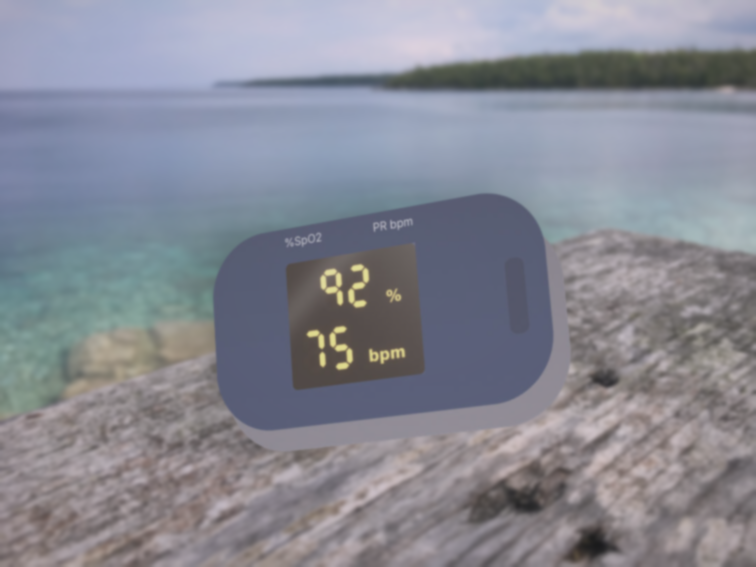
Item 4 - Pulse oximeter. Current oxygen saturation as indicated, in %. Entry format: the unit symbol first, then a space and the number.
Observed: % 92
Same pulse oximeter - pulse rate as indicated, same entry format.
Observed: bpm 75
